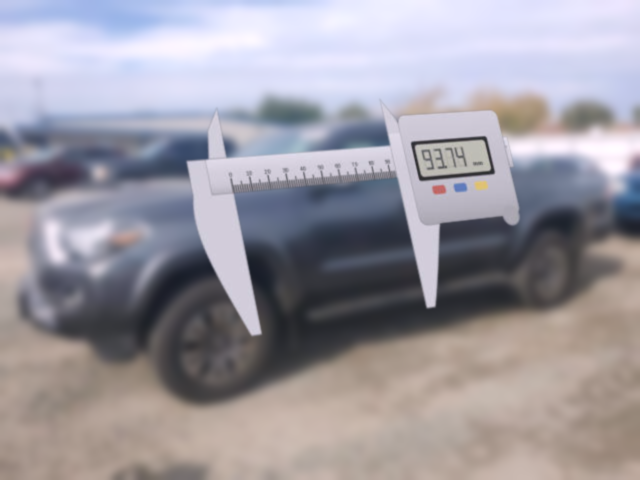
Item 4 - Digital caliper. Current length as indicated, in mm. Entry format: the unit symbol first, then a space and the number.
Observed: mm 93.74
